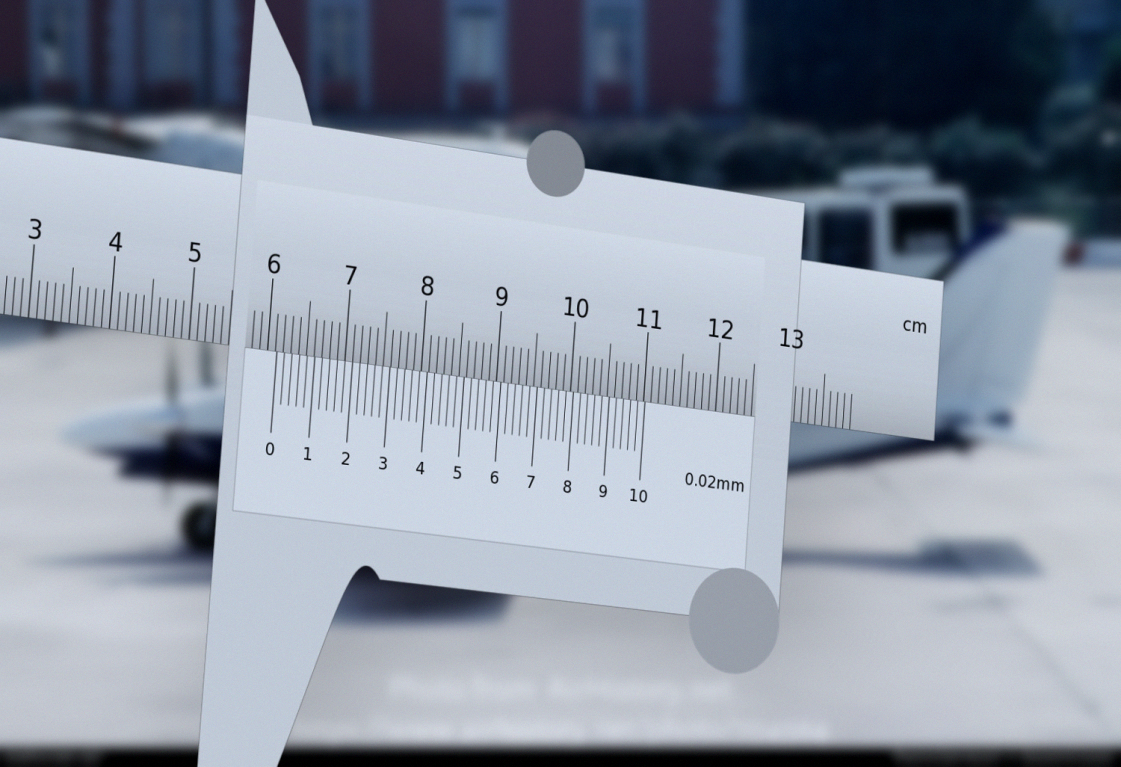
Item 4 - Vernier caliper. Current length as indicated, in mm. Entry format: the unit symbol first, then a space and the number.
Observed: mm 61.2
